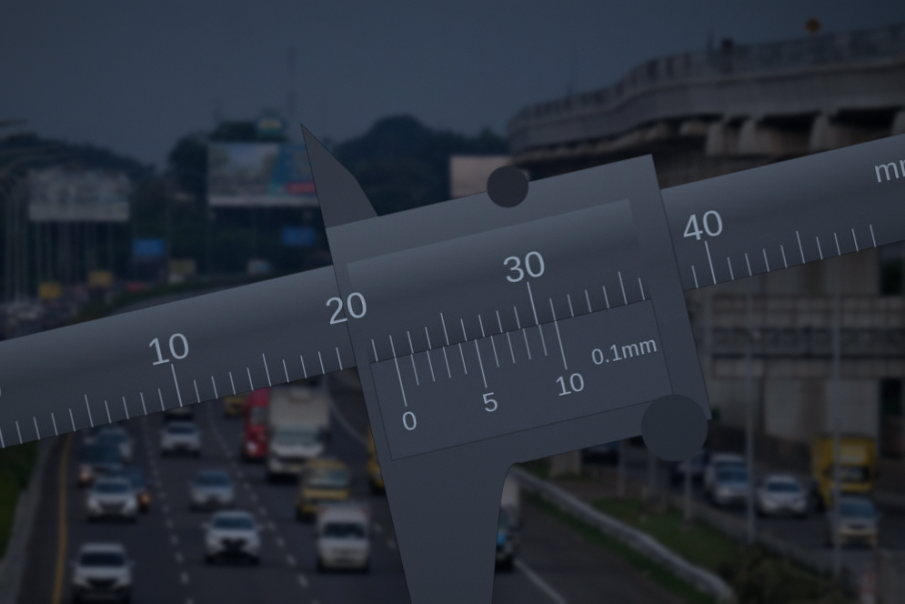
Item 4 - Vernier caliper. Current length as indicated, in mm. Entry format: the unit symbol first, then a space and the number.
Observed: mm 22.0
